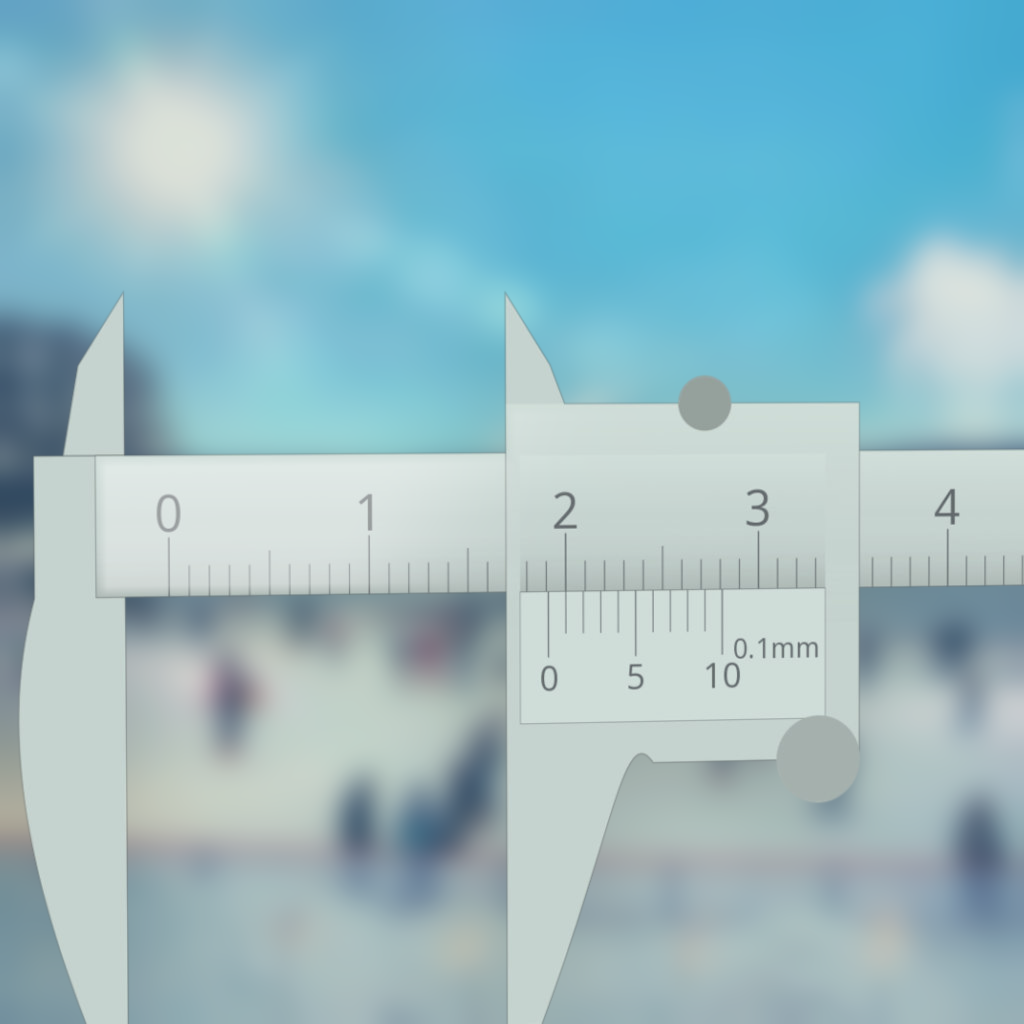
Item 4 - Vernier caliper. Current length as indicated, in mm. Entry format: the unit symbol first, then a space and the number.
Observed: mm 19.1
